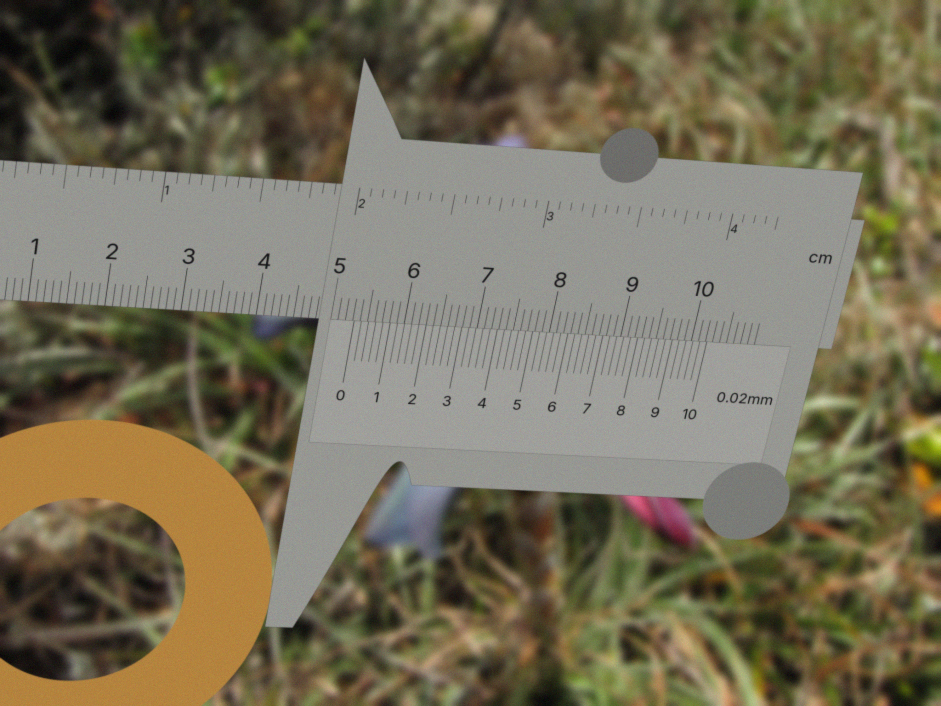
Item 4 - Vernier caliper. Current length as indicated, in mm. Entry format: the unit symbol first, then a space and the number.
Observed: mm 53.2
